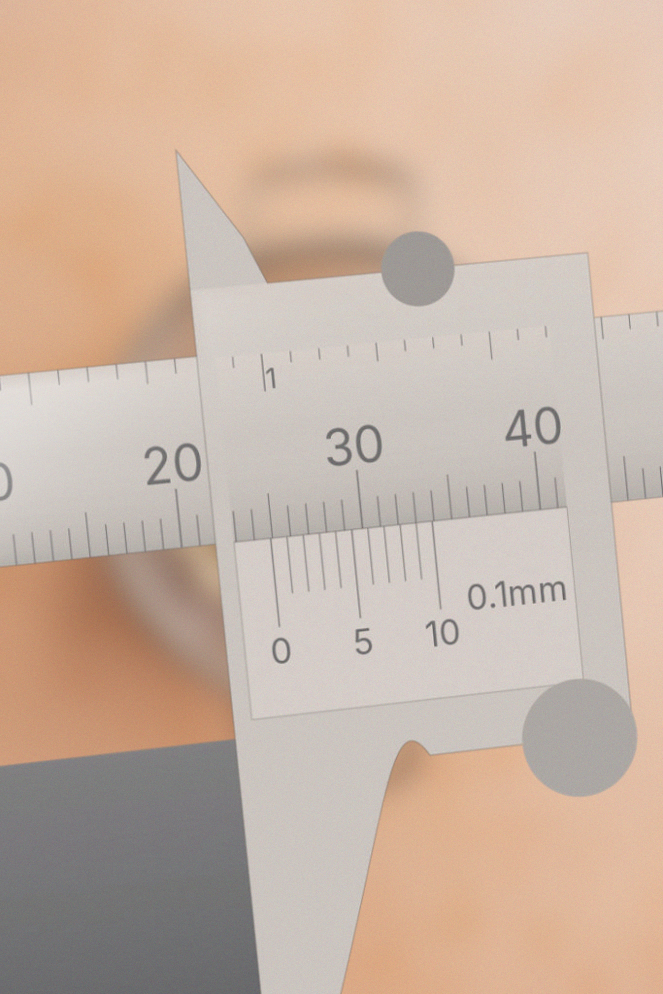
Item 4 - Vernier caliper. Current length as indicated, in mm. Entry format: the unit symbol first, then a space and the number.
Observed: mm 24.9
